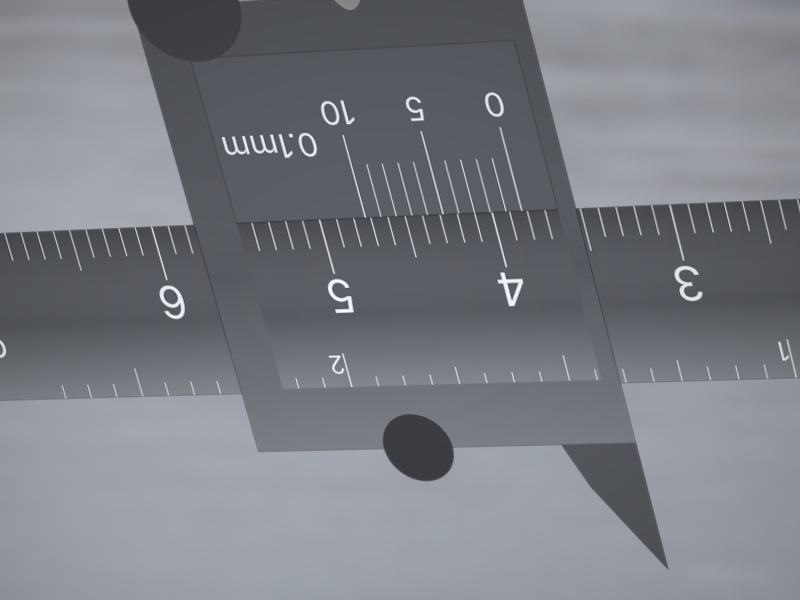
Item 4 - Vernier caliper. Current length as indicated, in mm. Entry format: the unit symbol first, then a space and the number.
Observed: mm 38.3
